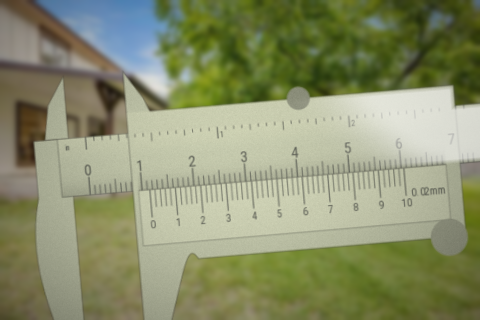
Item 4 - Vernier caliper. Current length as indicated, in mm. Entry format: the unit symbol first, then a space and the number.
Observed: mm 11.5
